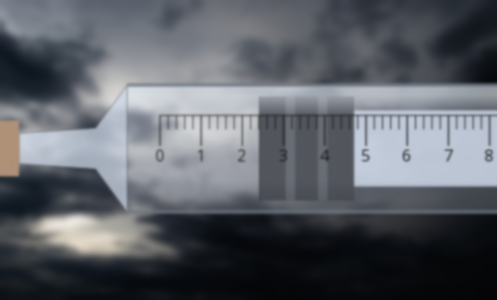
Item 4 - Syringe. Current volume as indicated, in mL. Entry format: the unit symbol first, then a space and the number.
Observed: mL 2.4
